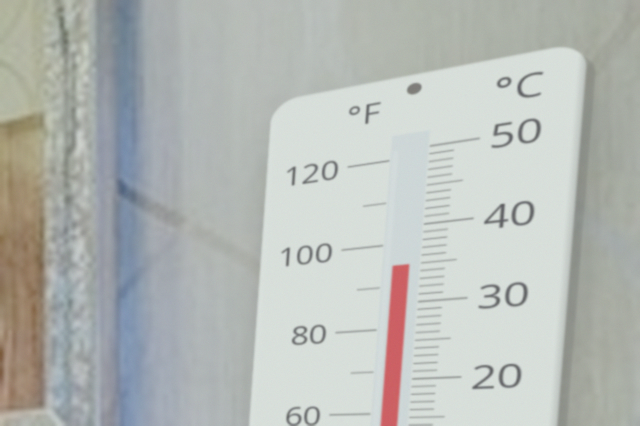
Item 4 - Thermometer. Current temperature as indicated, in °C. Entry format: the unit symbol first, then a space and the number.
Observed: °C 35
